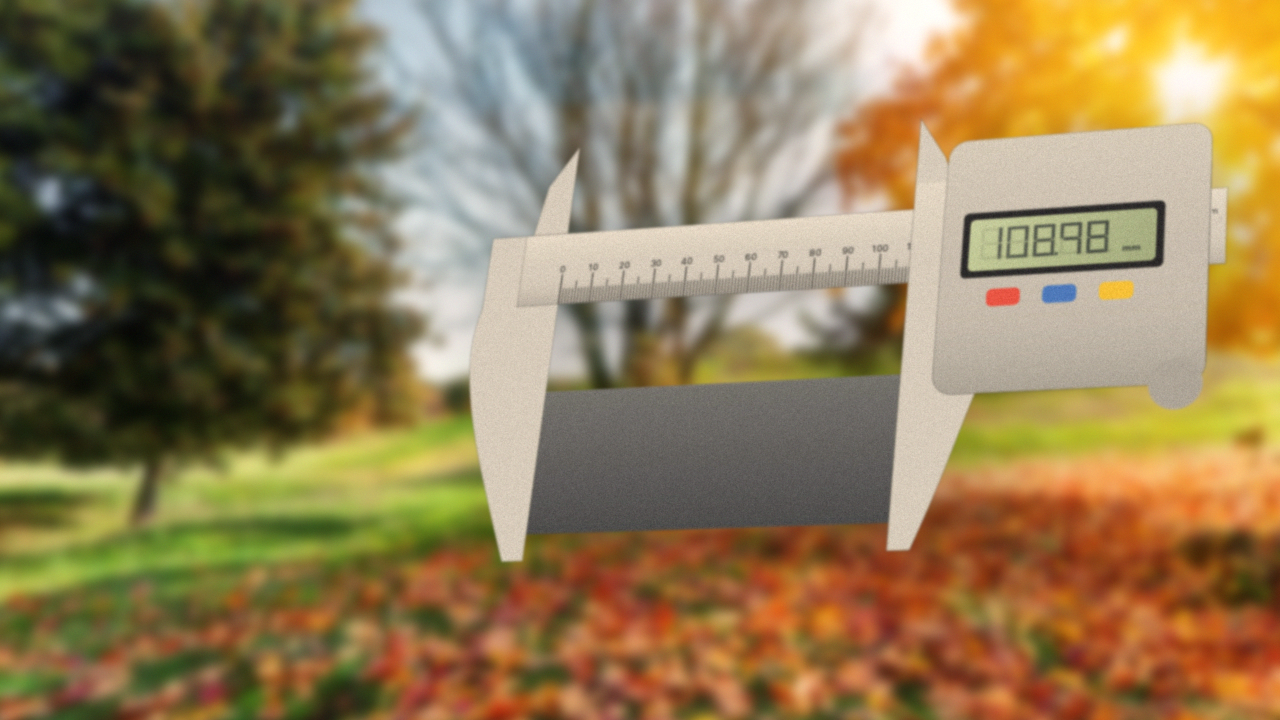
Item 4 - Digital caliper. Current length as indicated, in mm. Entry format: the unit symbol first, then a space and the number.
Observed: mm 108.98
